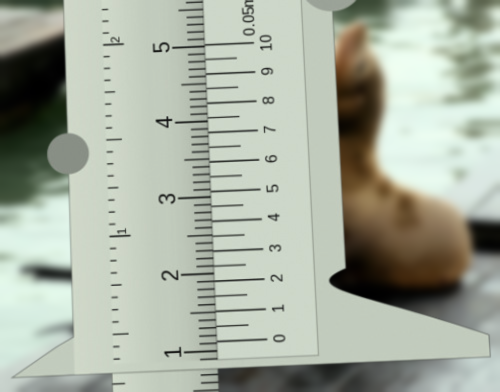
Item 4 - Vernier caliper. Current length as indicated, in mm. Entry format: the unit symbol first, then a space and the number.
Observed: mm 11.2
